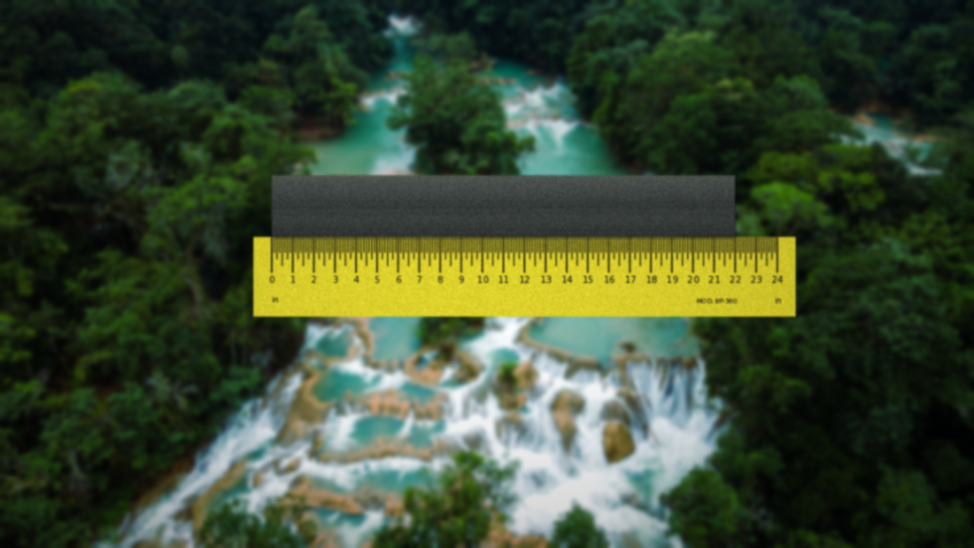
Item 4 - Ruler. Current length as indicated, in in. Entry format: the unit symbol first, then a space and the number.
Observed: in 22
